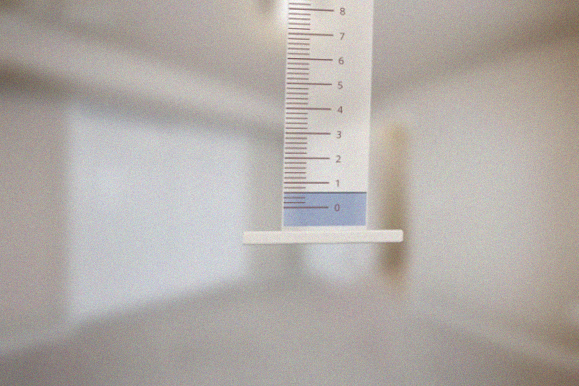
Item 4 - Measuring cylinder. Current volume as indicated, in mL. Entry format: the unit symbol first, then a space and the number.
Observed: mL 0.6
